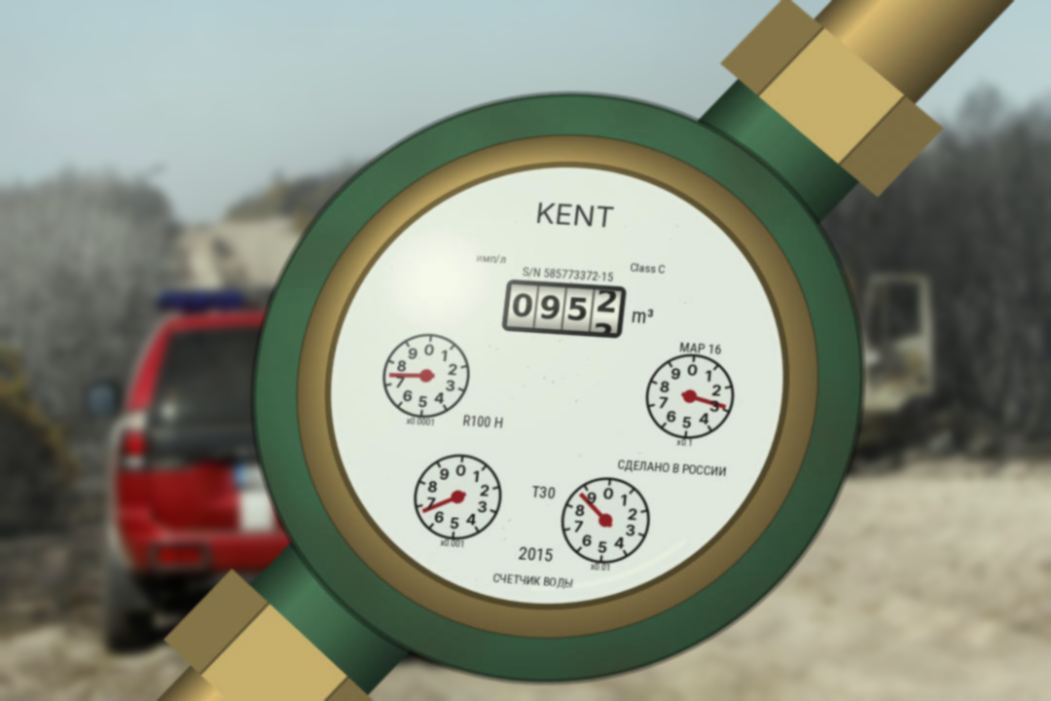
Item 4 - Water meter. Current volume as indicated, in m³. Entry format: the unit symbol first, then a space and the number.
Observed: m³ 952.2867
